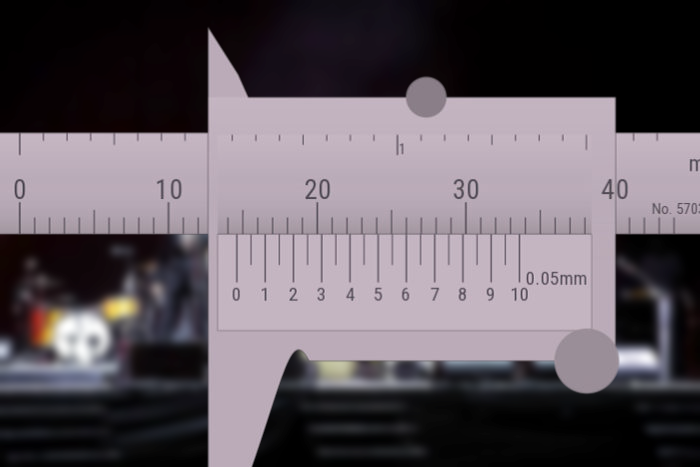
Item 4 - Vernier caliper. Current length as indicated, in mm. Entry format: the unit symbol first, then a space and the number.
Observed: mm 14.6
